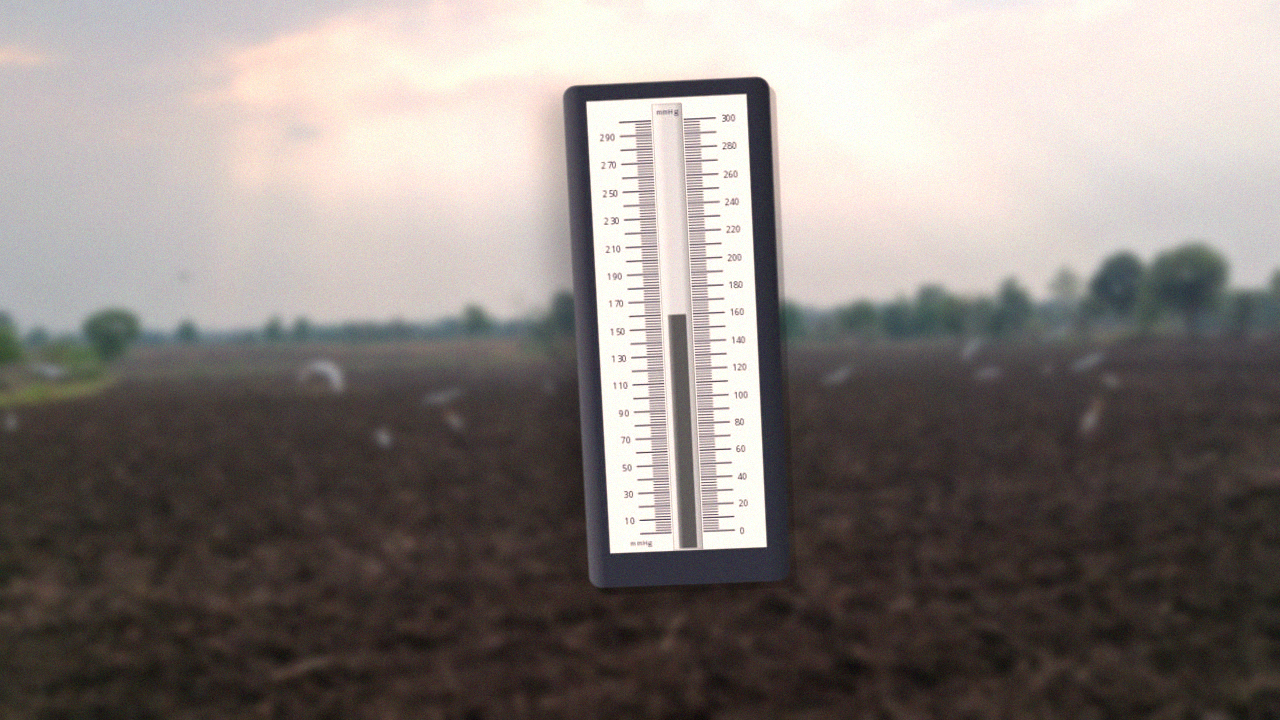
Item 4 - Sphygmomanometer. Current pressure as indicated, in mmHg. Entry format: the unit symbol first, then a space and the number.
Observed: mmHg 160
